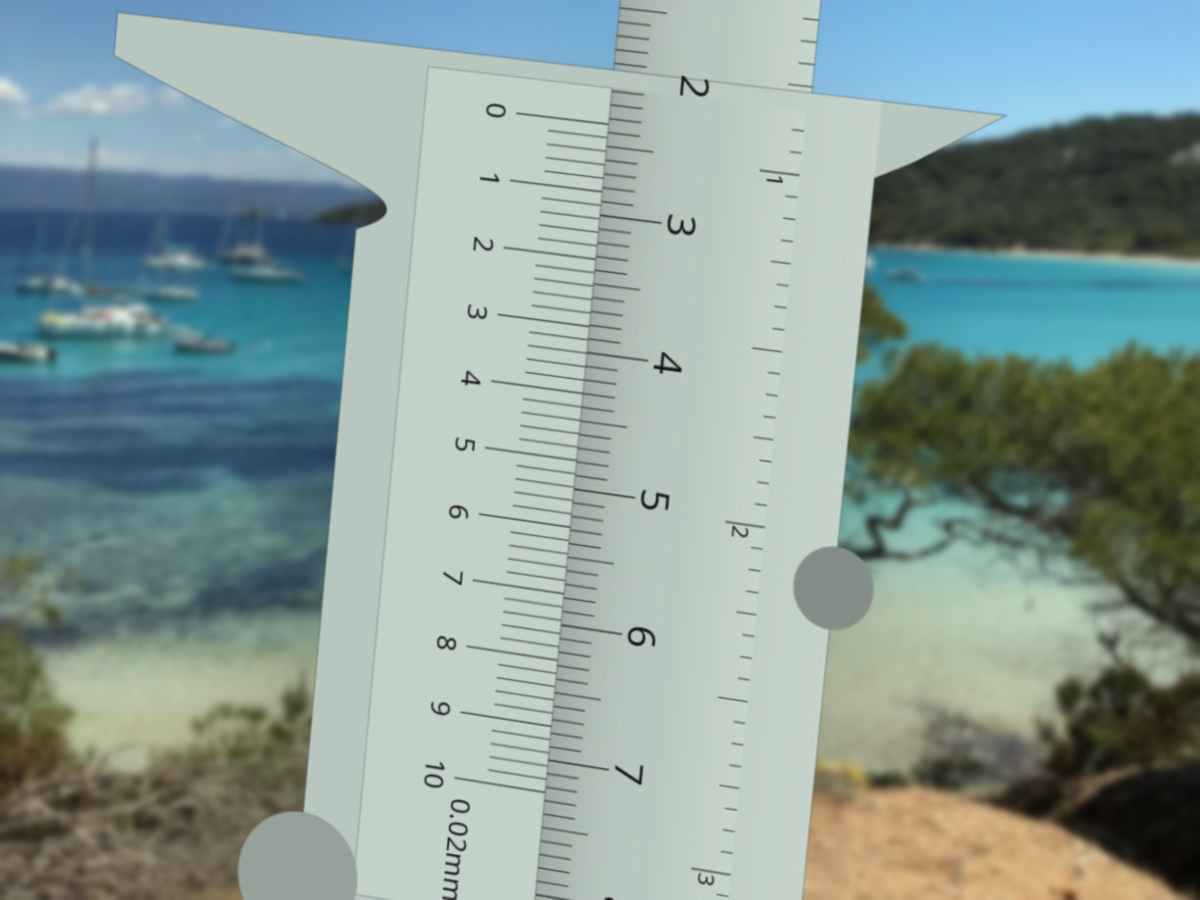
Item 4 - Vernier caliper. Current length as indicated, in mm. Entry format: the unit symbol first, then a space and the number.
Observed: mm 23.4
